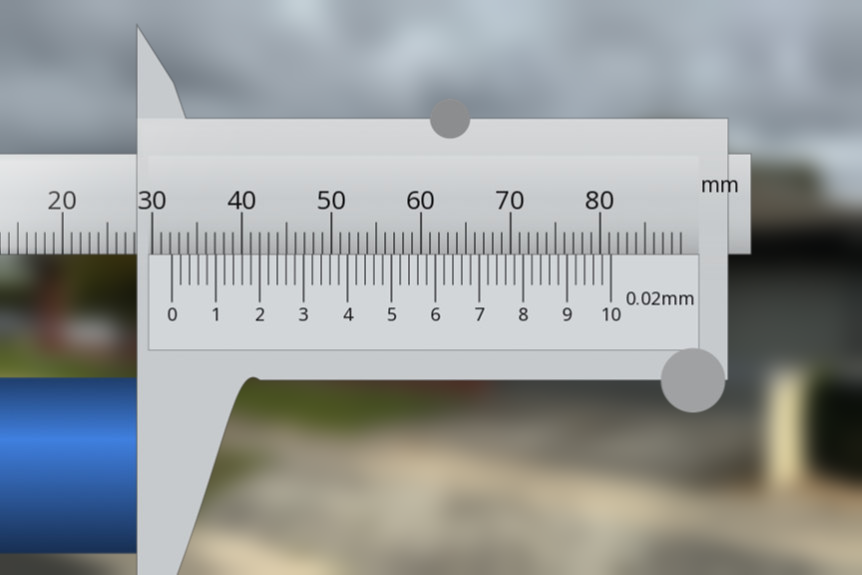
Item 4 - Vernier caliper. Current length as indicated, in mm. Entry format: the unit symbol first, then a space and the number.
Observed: mm 32.2
